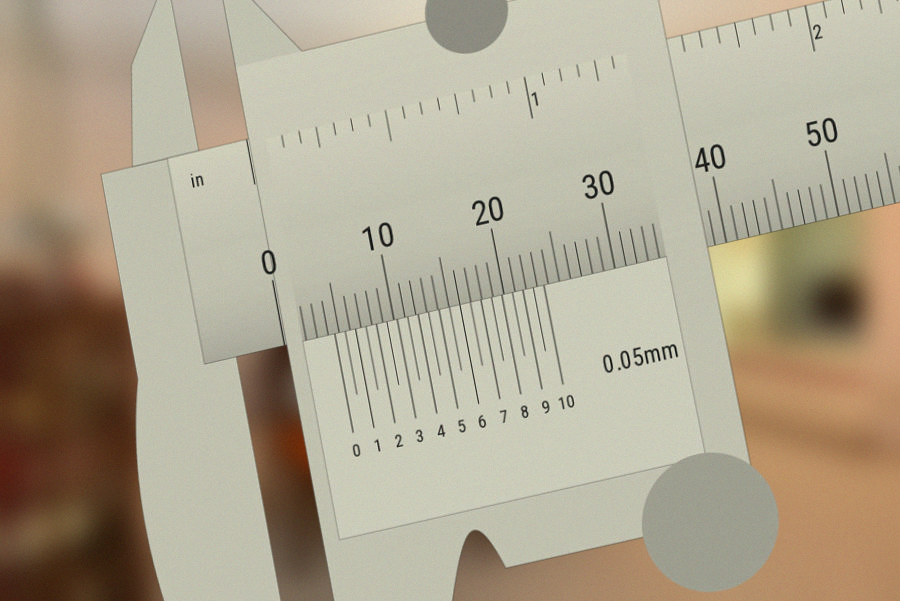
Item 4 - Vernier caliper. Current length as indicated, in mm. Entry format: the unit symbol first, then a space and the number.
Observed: mm 4.6
